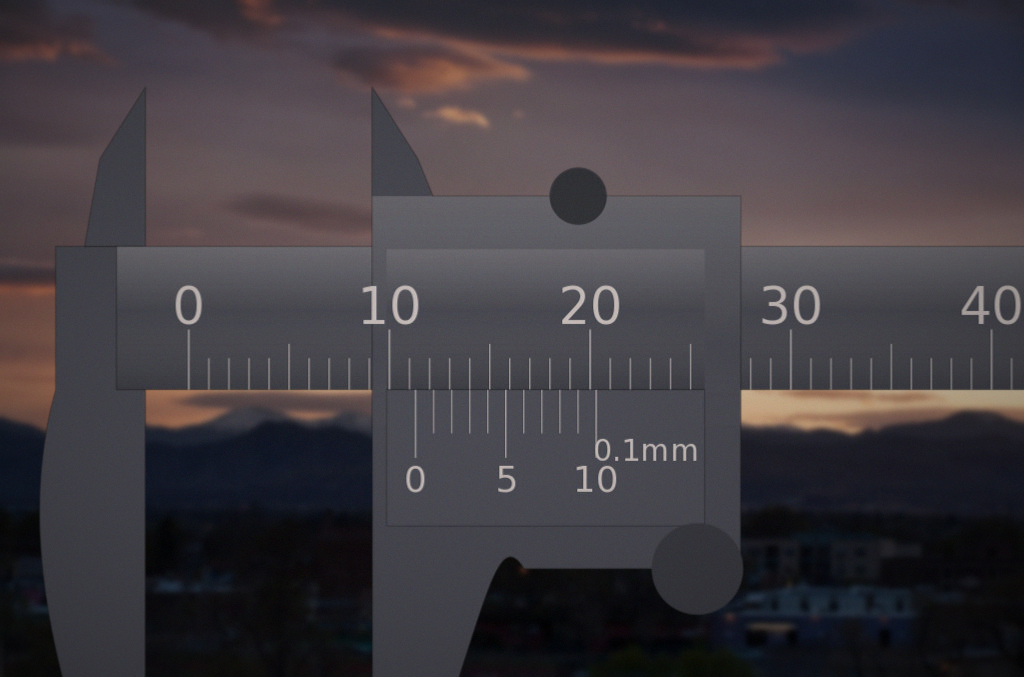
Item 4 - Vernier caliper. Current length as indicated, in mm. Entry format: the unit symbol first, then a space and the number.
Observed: mm 11.3
